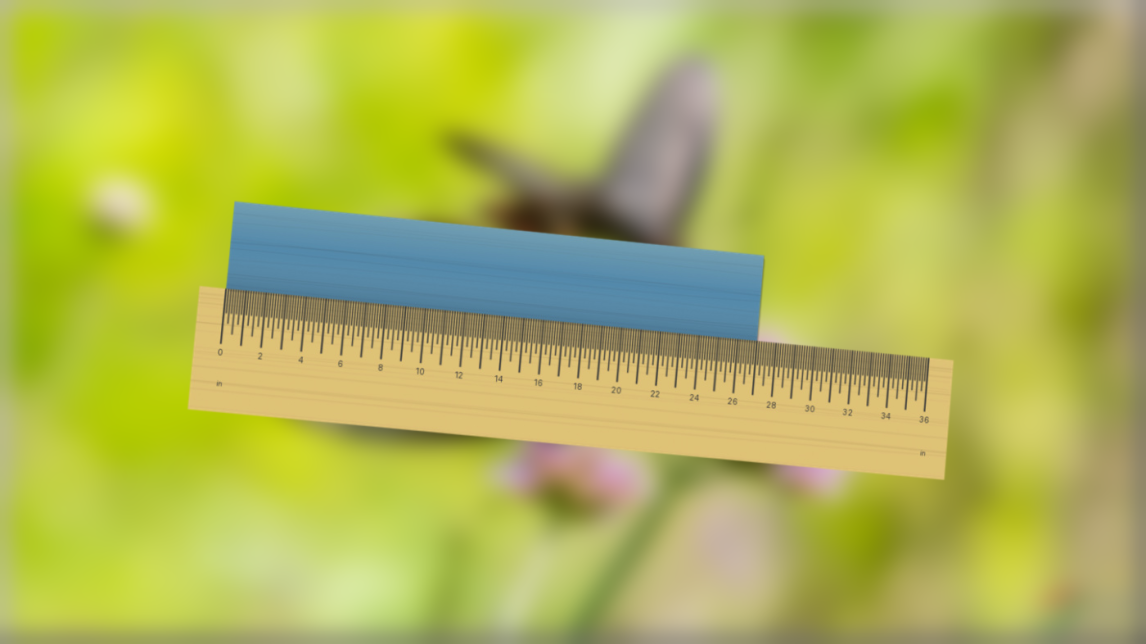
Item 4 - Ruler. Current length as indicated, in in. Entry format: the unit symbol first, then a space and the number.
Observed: in 27
